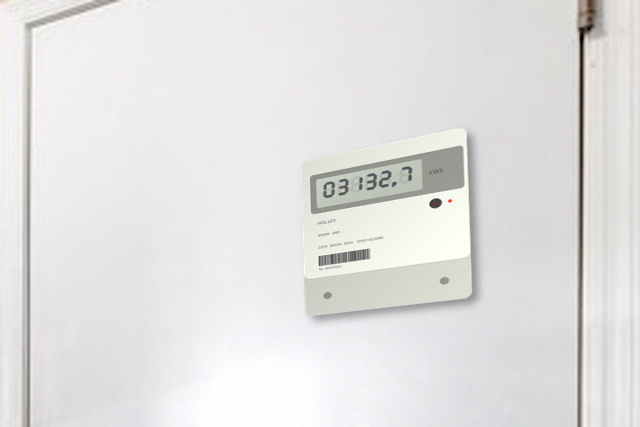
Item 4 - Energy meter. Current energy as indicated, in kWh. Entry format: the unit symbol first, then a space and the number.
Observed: kWh 3132.7
